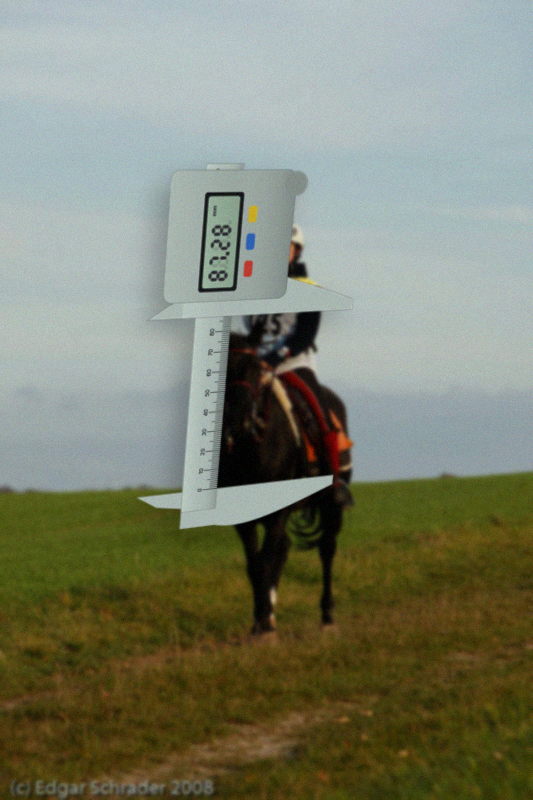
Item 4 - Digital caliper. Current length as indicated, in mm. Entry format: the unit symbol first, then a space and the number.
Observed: mm 87.28
